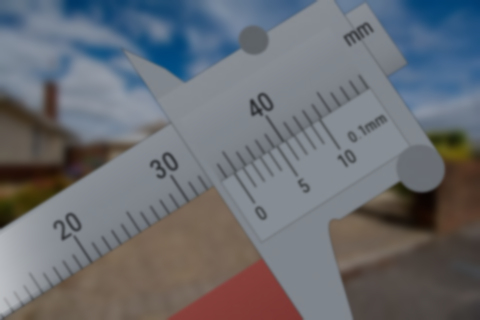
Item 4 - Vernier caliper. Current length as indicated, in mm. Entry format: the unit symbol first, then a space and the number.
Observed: mm 34.8
